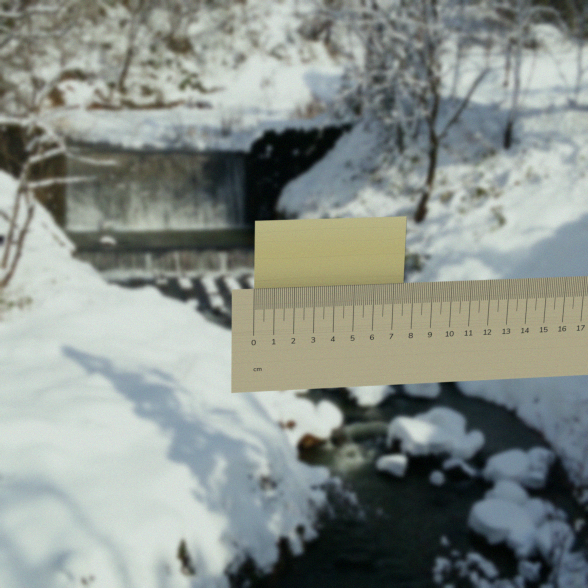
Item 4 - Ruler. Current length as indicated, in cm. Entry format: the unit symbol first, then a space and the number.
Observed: cm 7.5
